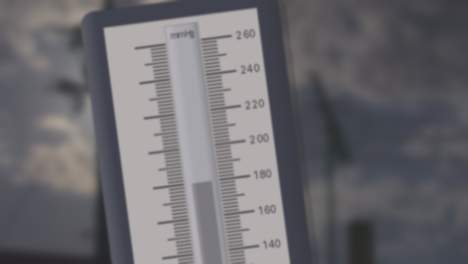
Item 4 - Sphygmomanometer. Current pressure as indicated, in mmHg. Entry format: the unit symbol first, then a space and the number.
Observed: mmHg 180
